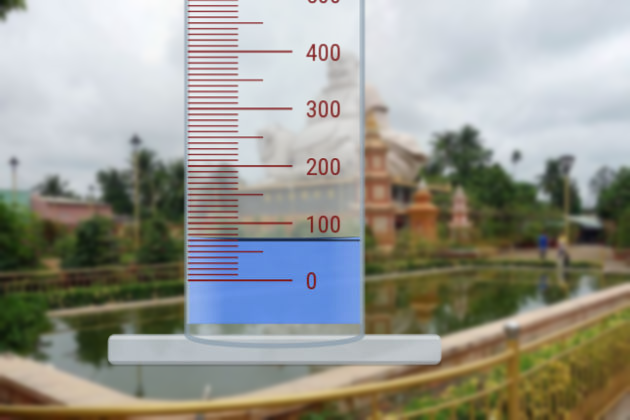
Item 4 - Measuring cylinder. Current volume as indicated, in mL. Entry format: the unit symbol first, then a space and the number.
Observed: mL 70
